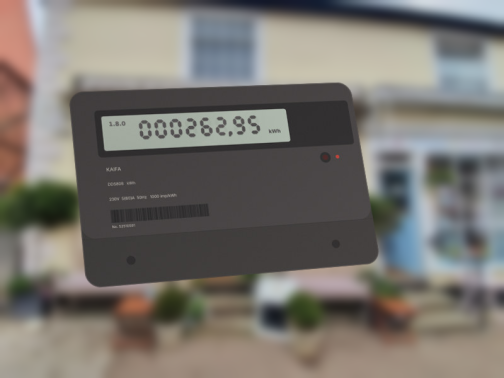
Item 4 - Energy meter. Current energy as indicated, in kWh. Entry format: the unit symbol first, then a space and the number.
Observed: kWh 262.95
